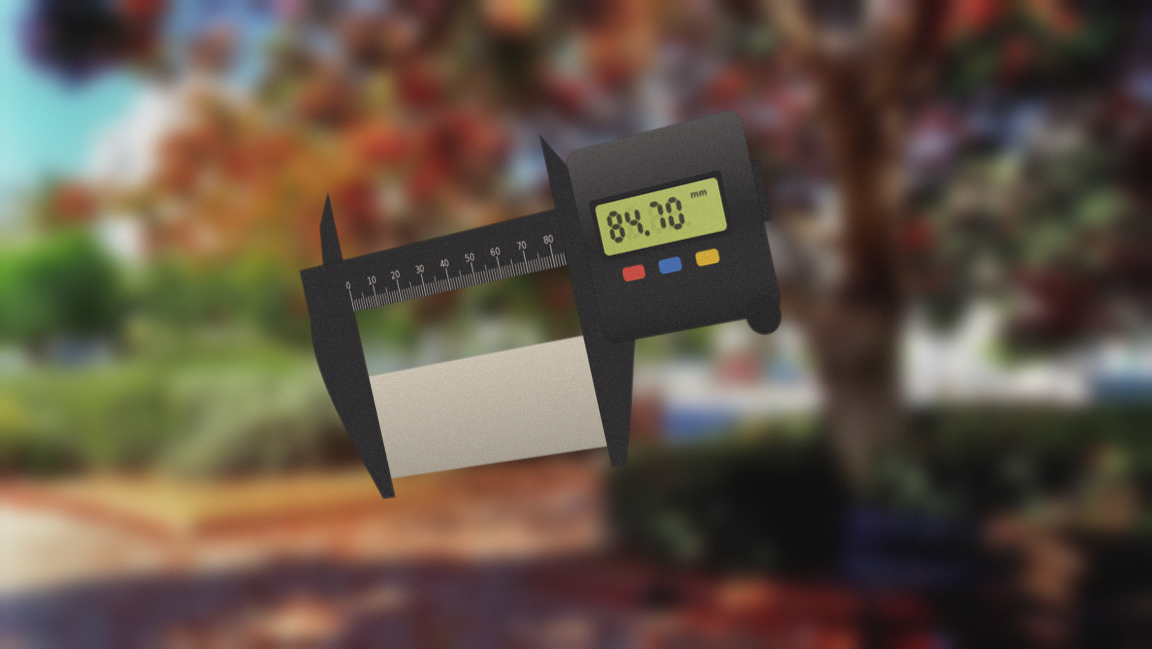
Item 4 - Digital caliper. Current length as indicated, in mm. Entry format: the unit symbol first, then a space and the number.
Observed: mm 84.70
